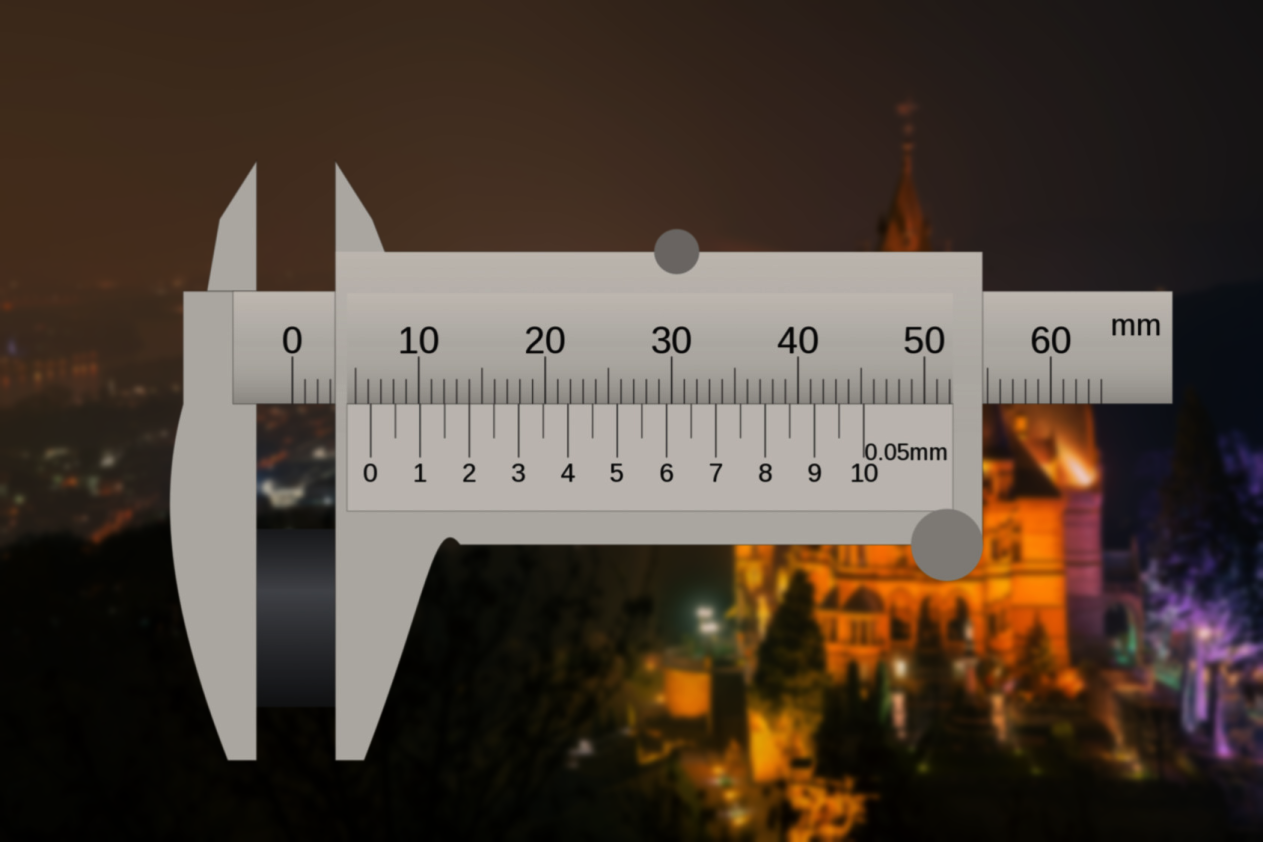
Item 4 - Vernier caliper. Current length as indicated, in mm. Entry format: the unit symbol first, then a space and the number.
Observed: mm 6.2
